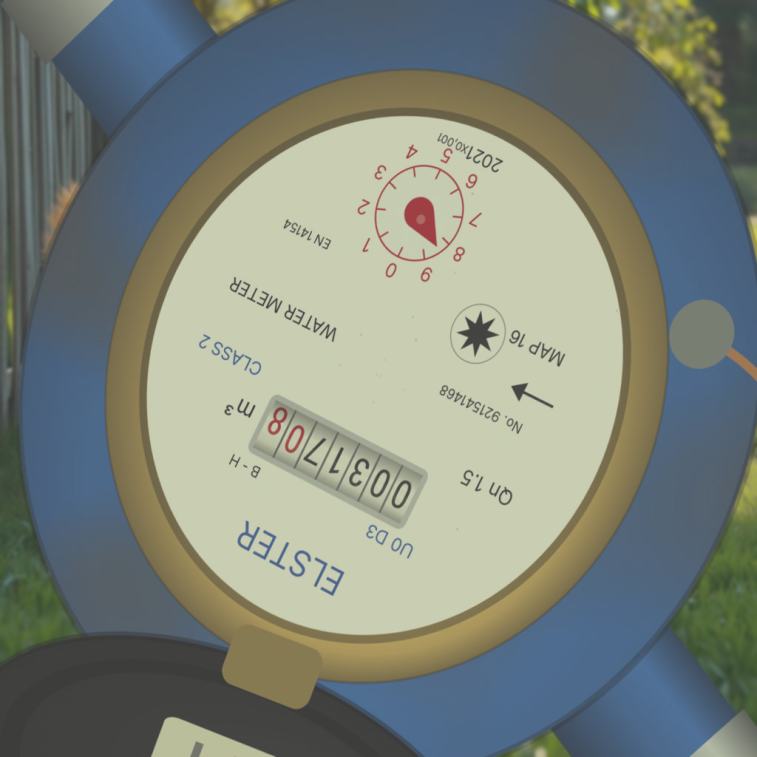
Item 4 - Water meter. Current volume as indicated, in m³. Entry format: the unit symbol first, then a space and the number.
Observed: m³ 317.078
